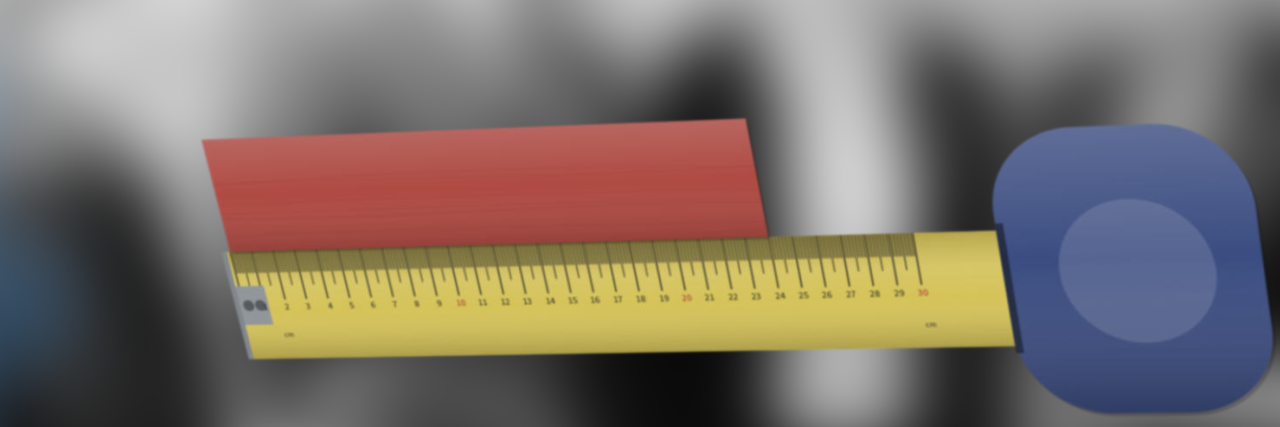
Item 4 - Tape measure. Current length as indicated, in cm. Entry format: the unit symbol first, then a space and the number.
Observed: cm 24
